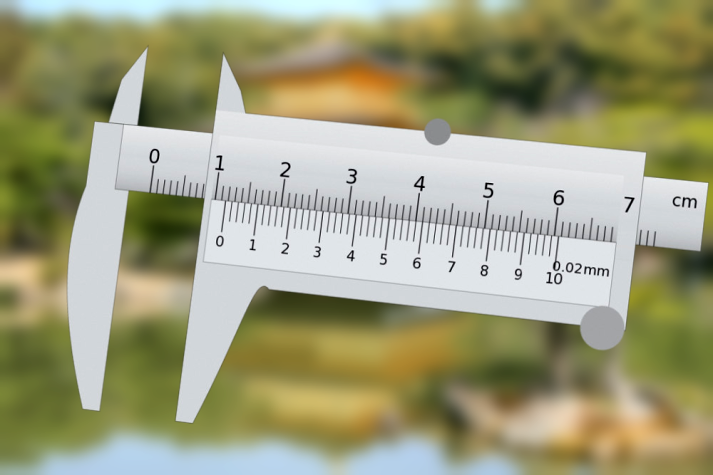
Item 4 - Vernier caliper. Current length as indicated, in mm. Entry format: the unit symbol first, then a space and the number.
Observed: mm 11.6
